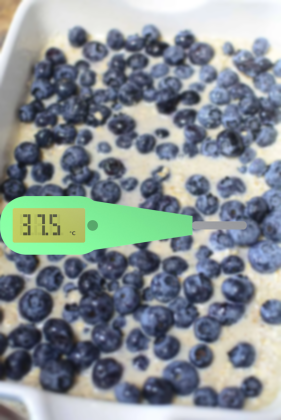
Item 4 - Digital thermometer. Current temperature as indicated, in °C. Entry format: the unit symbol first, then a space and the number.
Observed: °C 37.5
